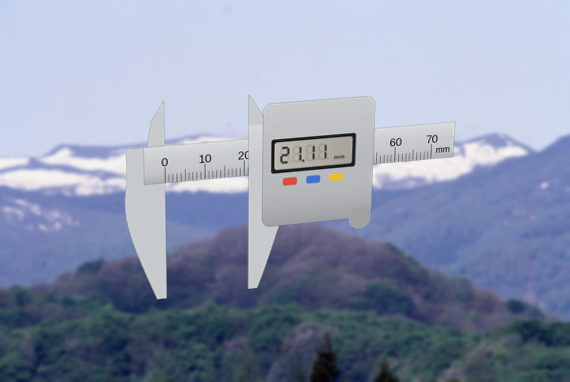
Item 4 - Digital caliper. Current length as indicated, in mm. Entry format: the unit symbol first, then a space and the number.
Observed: mm 21.11
